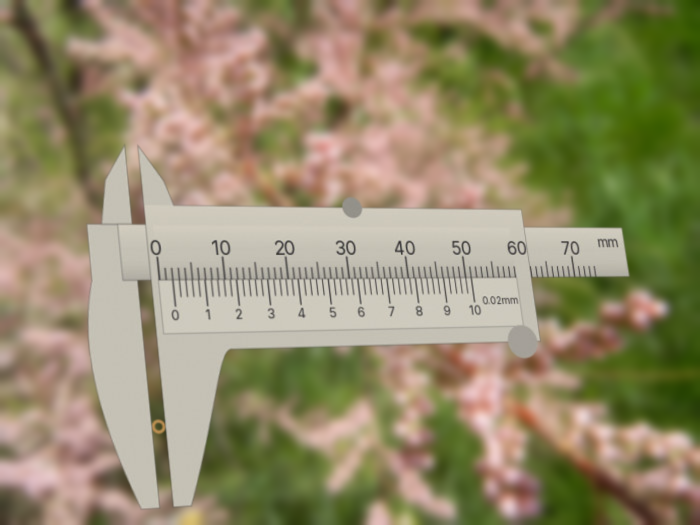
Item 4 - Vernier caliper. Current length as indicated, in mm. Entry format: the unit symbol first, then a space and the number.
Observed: mm 2.0
